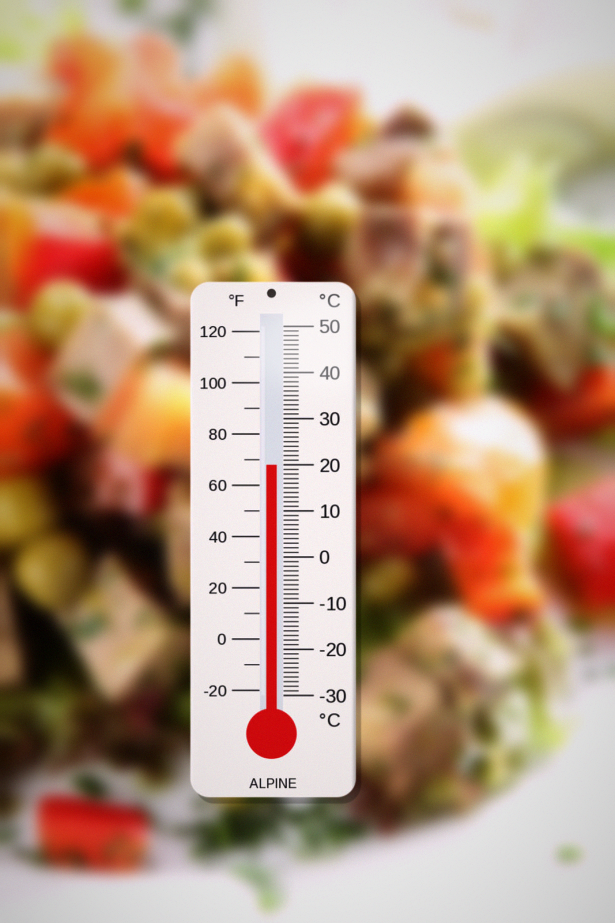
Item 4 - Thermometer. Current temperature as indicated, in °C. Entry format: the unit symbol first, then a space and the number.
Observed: °C 20
